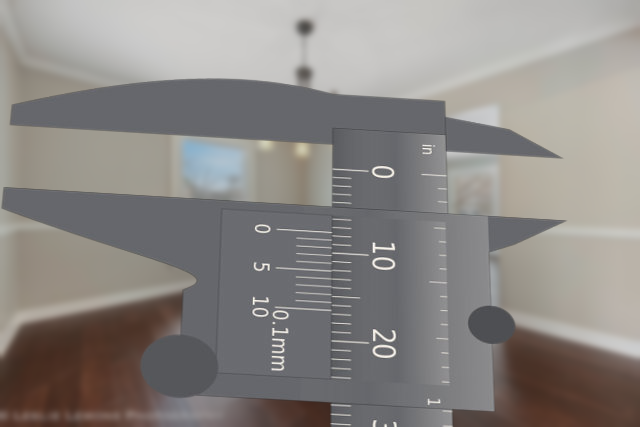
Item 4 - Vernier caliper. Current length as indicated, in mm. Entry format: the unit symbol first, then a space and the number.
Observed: mm 7.6
